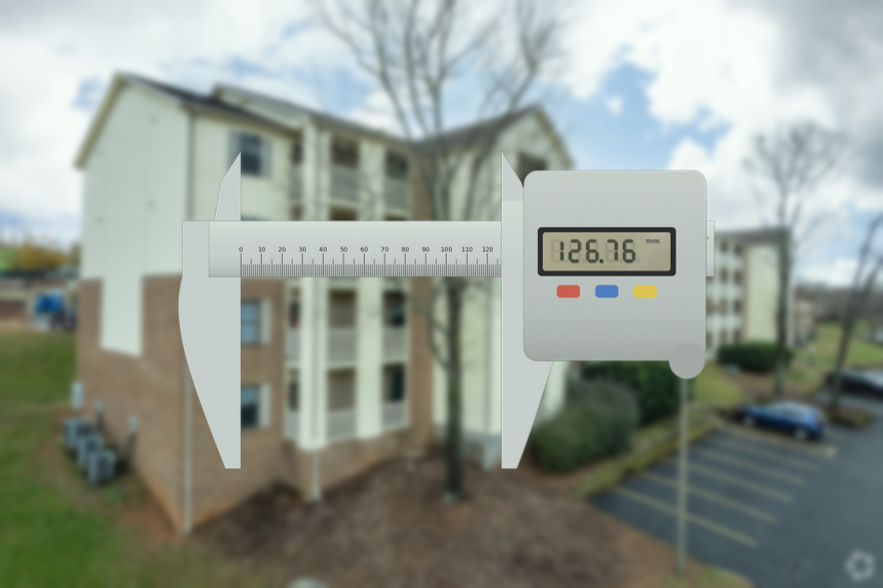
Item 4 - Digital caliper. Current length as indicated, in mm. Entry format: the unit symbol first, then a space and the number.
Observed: mm 126.76
